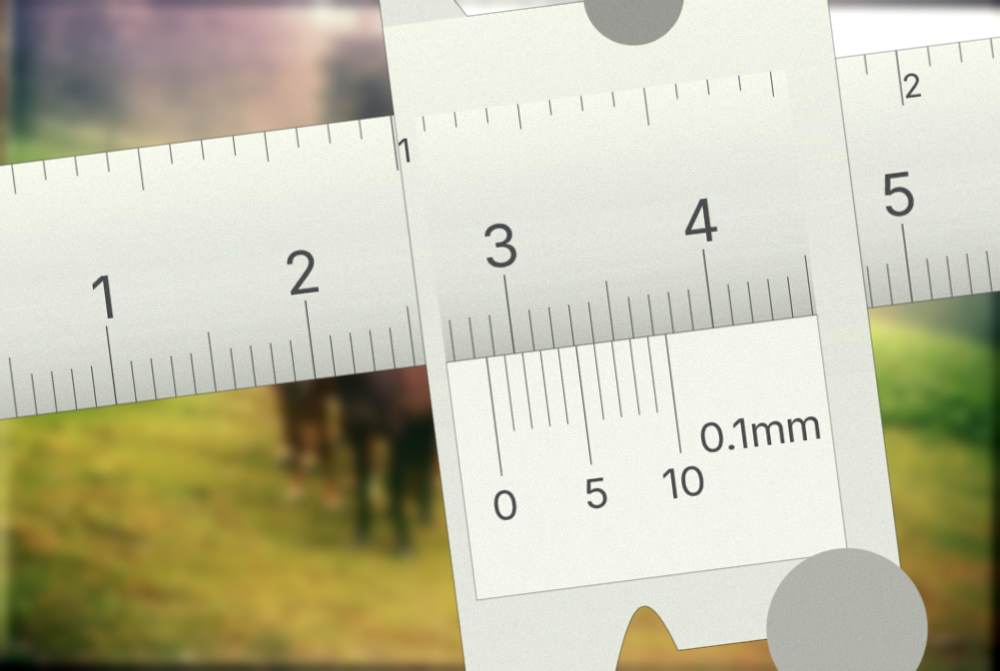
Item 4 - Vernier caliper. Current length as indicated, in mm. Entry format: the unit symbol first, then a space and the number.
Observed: mm 28.6
